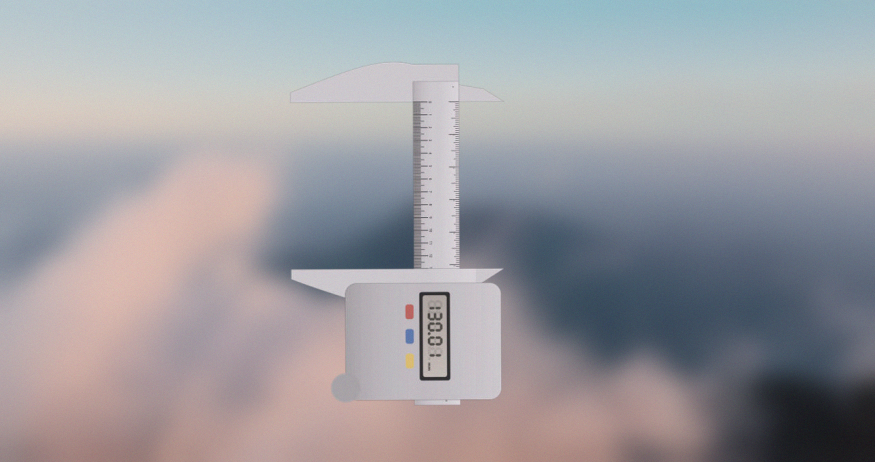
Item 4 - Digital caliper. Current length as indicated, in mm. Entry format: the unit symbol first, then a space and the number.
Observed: mm 130.01
